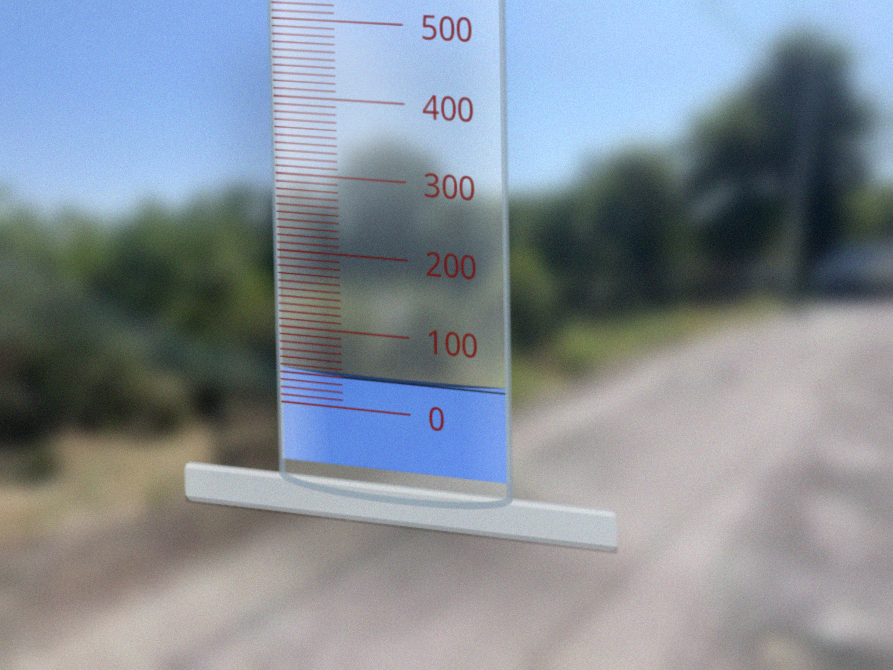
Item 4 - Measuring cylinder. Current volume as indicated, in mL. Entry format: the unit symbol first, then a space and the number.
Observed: mL 40
